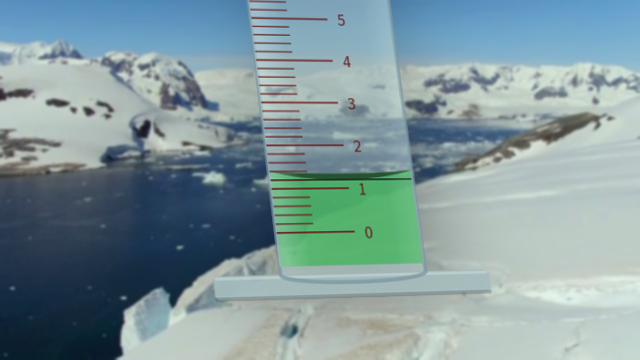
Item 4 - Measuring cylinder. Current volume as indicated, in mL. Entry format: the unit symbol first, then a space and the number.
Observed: mL 1.2
